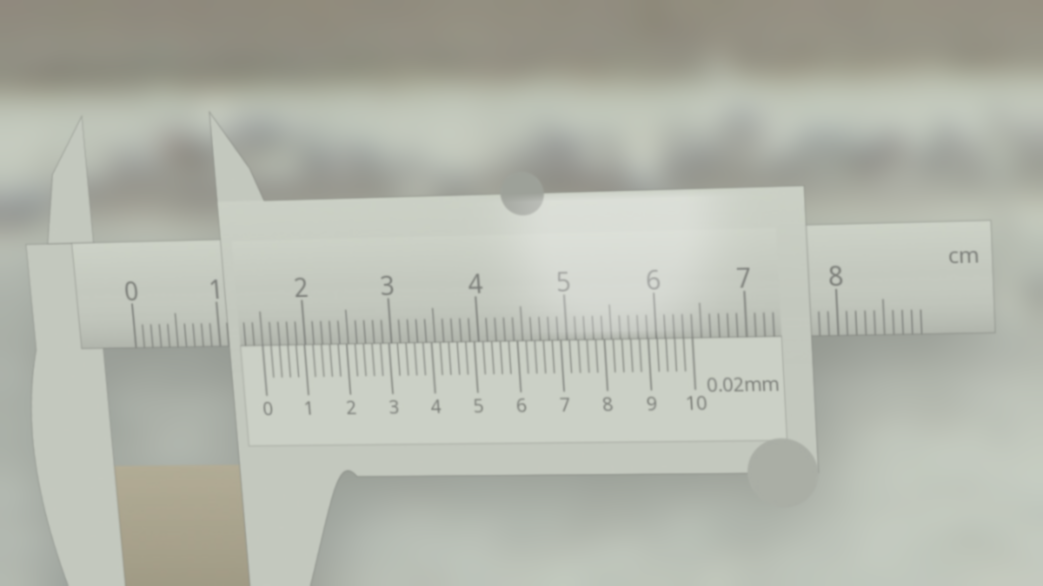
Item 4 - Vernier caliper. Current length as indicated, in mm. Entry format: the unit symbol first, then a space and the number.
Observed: mm 15.0
